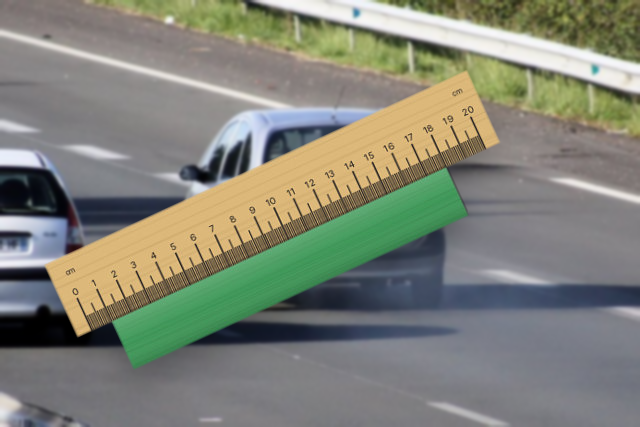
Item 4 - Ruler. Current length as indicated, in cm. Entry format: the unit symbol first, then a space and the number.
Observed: cm 17
